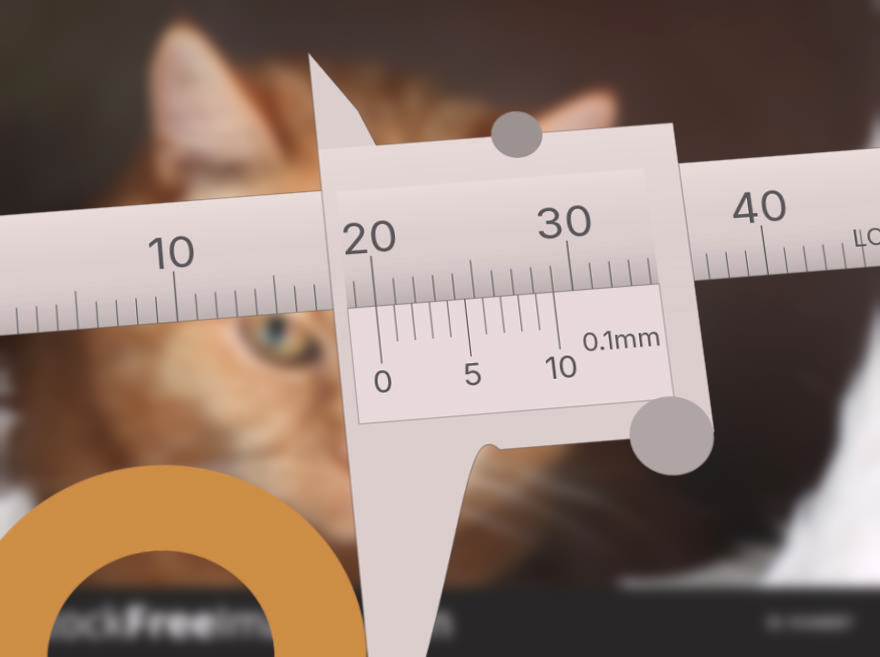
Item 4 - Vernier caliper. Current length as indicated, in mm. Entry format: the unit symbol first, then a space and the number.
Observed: mm 20.0
